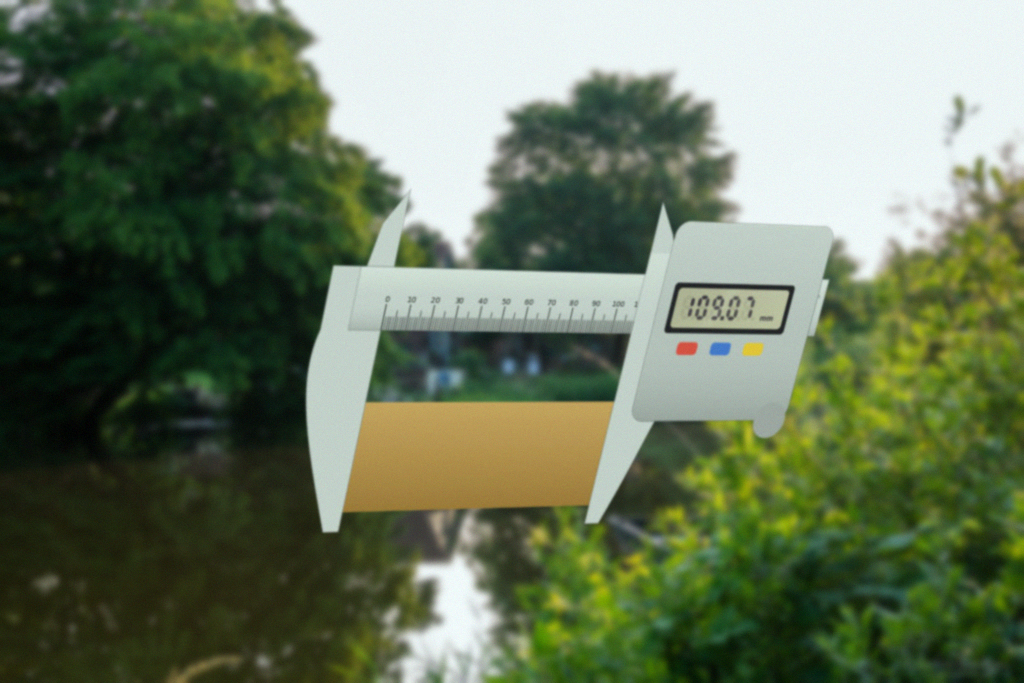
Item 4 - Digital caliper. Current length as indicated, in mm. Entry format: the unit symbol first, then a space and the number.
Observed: mm 109.07
